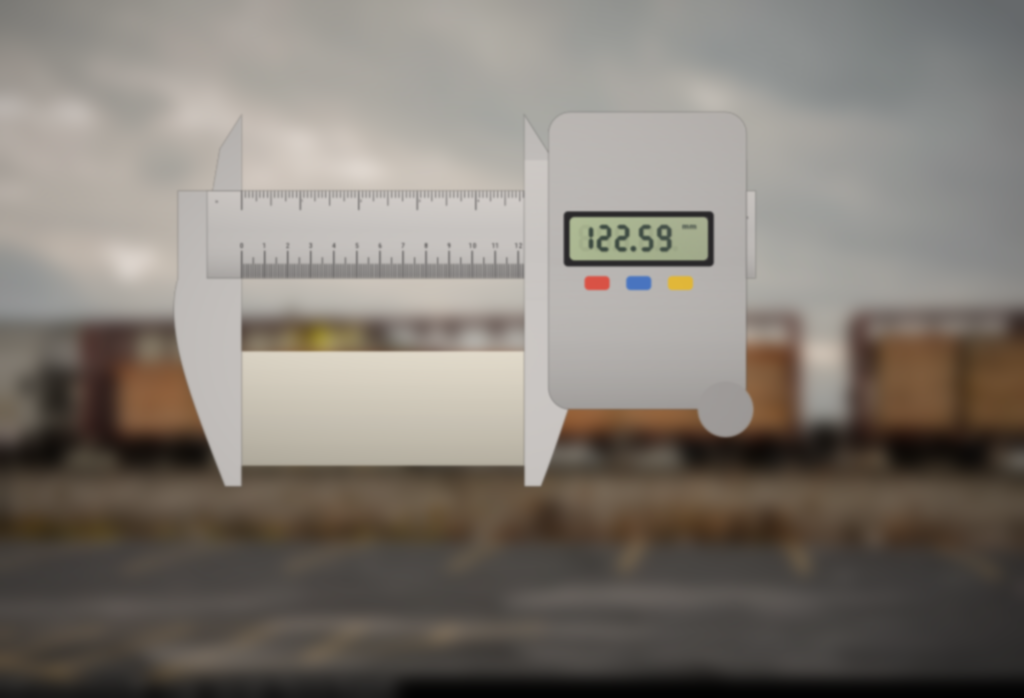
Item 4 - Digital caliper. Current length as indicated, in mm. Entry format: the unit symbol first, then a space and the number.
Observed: mm 122.59
